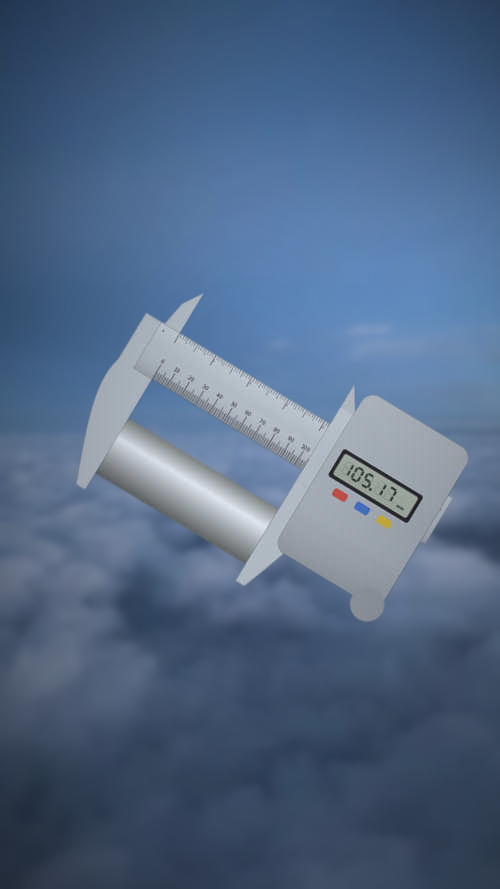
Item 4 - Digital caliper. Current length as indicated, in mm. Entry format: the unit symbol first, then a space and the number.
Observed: mm 105.17
